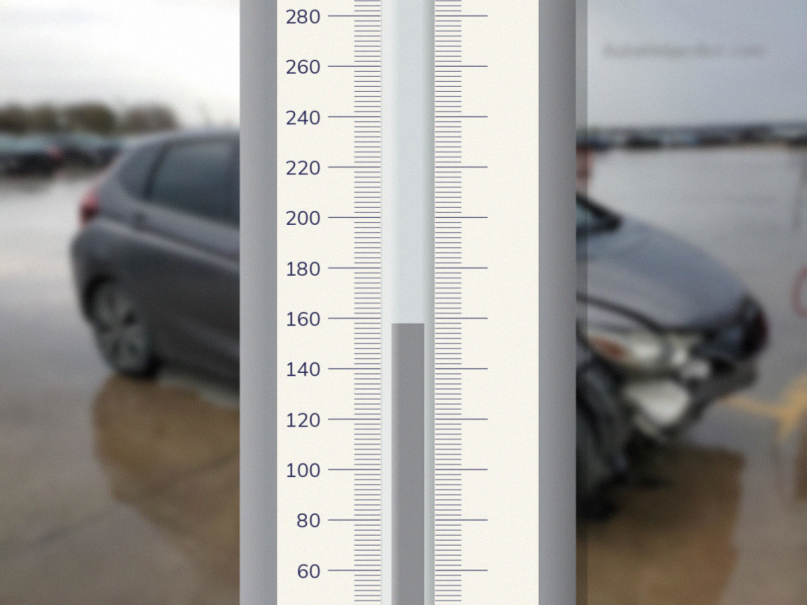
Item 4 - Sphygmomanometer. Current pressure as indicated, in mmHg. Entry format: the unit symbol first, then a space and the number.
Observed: mmHg 158
